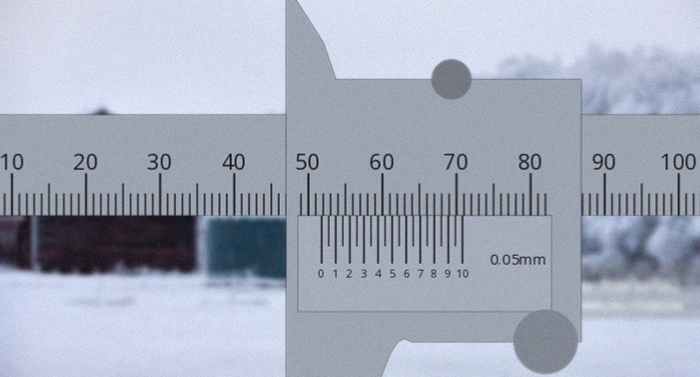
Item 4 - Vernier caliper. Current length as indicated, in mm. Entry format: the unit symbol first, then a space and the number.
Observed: mm 51.8
